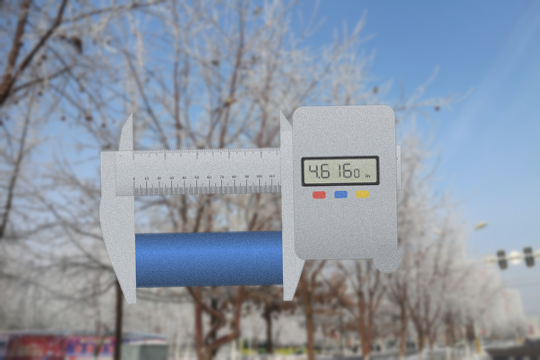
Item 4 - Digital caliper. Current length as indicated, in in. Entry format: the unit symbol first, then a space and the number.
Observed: in 4.6160
